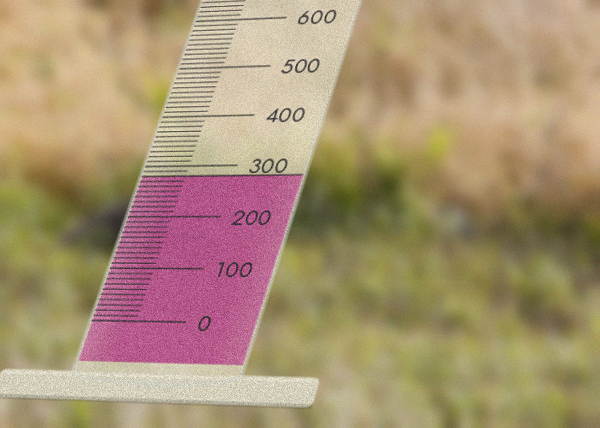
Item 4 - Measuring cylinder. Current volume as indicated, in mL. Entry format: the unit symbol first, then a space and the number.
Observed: mL 280
